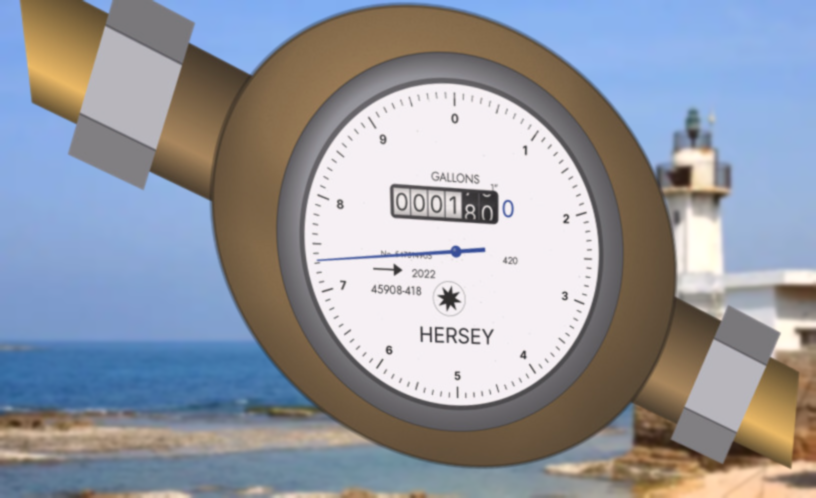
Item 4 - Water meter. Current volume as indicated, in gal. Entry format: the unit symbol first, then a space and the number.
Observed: gal 1797.3
